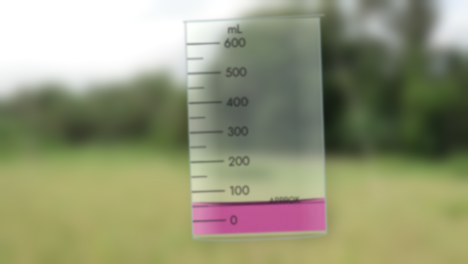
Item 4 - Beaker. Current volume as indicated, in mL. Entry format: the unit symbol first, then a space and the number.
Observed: mL 50
